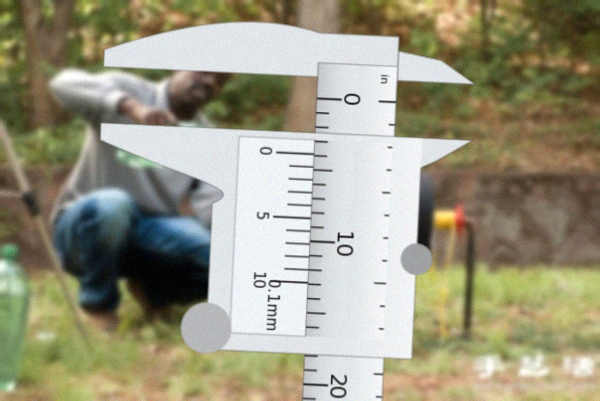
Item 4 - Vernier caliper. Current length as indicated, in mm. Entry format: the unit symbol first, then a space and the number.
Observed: mm 3.9
